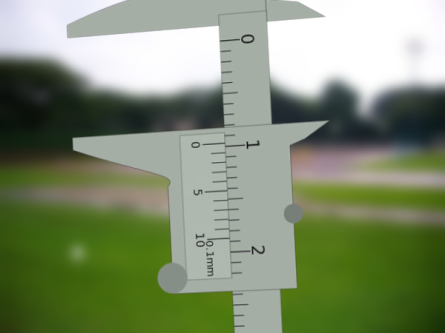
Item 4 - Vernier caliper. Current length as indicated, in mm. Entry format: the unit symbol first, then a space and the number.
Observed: mm 9.7
